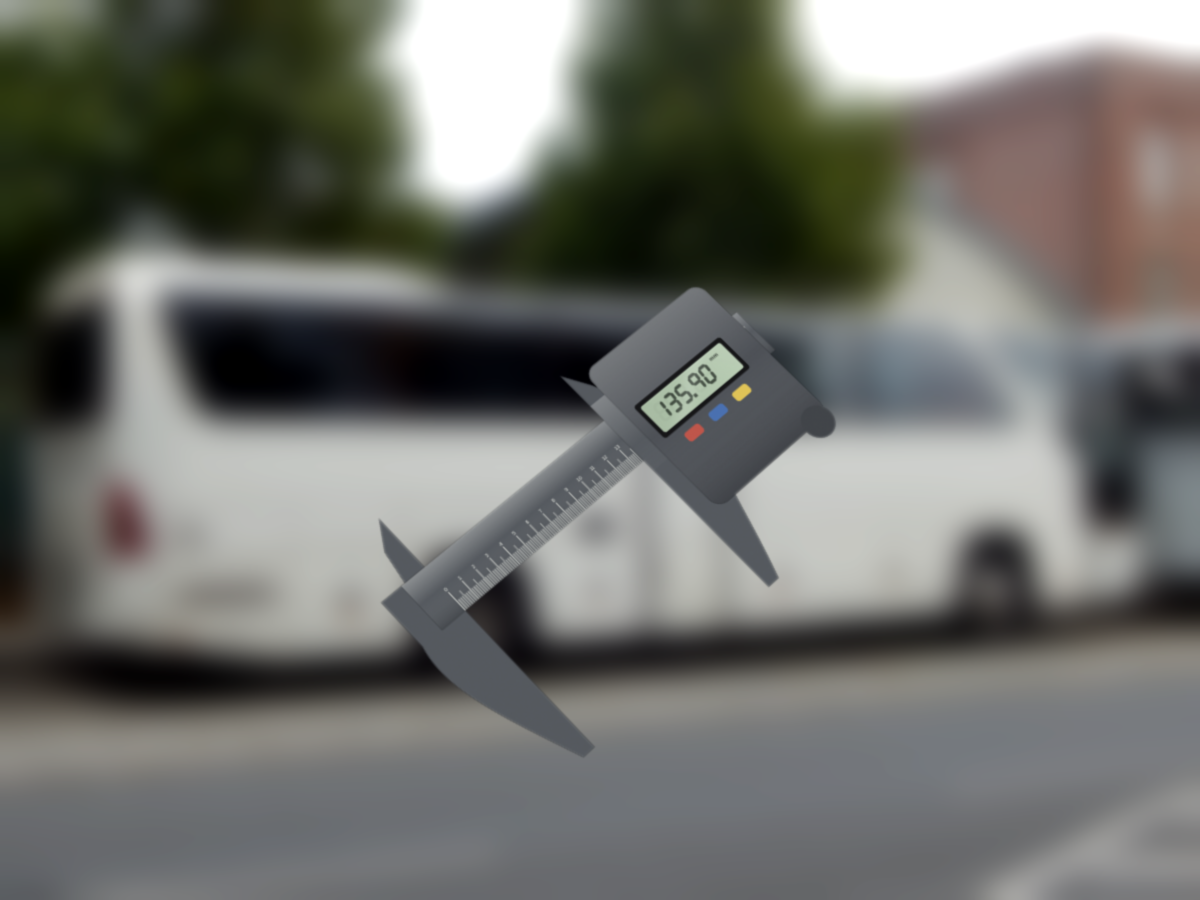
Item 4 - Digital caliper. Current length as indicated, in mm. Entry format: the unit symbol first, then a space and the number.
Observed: mm 135.90
